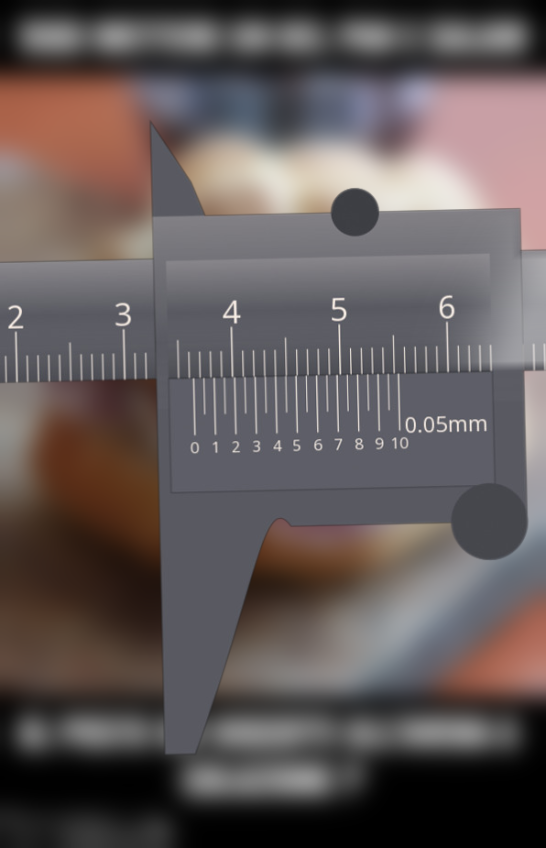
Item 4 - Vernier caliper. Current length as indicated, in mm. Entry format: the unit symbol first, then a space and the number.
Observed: mm 36.4
